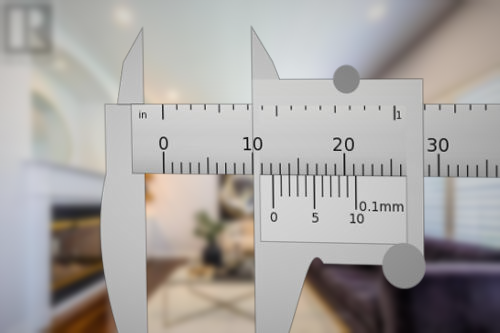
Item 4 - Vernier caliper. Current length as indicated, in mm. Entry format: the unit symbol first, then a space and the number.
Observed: mm 12.2
